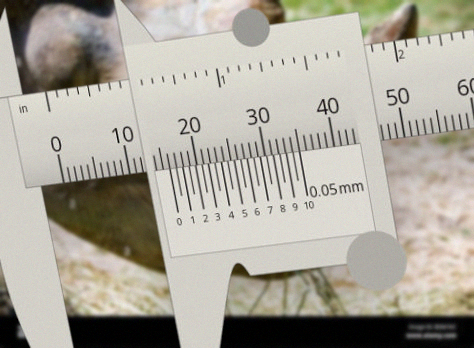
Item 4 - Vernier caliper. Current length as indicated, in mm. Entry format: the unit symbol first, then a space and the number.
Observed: mm 16.0
